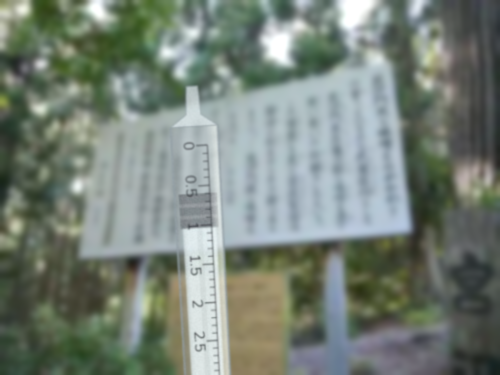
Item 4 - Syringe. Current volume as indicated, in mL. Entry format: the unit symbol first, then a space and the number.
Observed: mL 0.6
